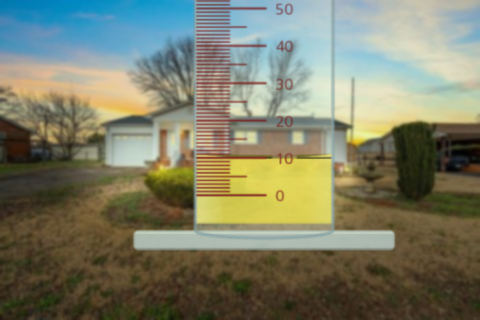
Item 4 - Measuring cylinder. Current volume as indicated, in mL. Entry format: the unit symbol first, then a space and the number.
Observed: mL 10
